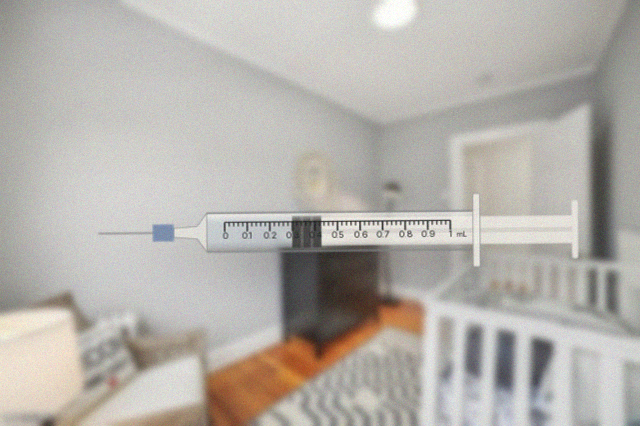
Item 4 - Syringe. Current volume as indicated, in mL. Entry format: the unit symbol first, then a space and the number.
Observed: mL 0.3
